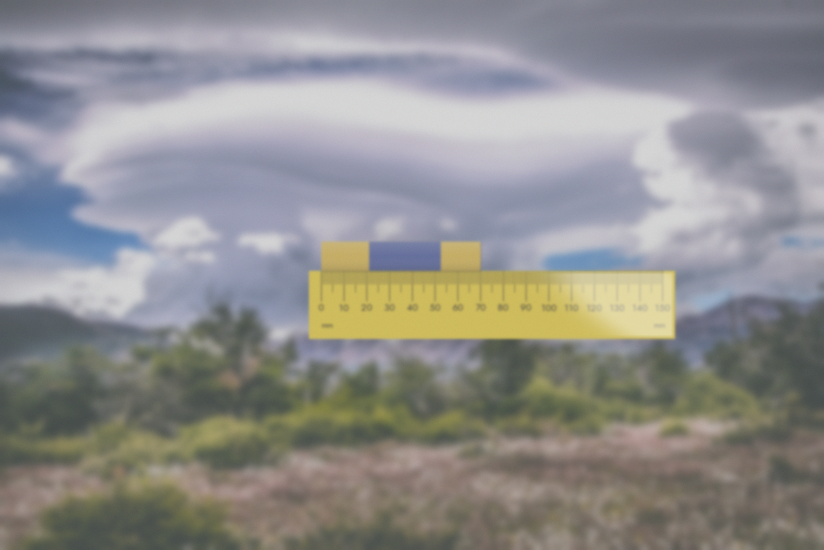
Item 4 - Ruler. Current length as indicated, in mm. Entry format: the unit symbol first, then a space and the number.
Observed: mm 70
